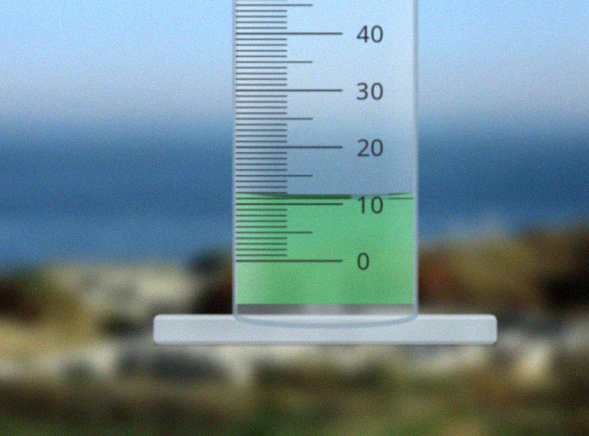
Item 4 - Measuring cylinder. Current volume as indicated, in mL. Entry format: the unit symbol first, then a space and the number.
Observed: mL 11
